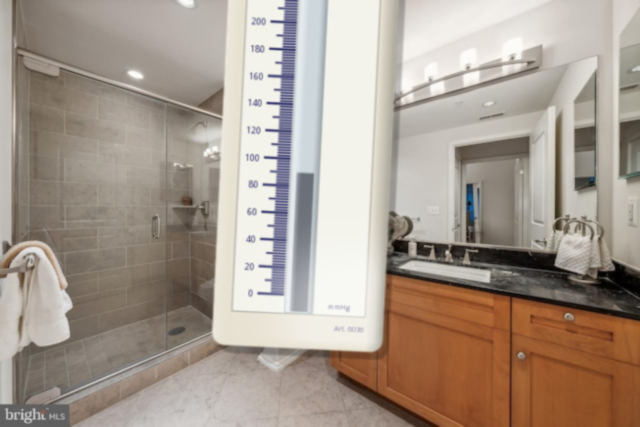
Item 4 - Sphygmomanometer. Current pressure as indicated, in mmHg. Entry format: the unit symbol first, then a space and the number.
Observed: mmHg 90
